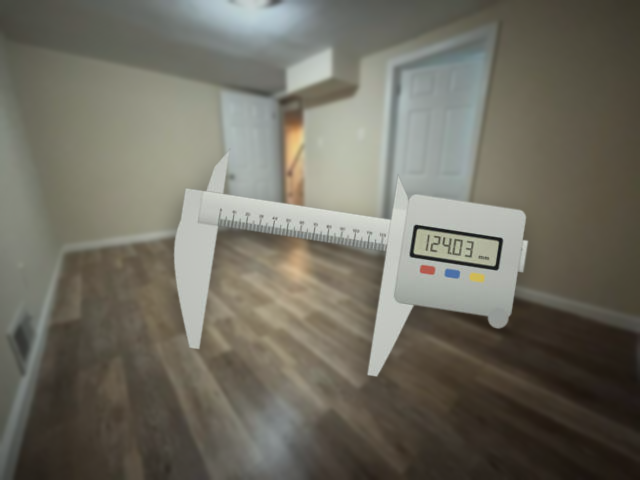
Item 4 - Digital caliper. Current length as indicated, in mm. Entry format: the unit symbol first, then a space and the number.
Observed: mm 124.03
